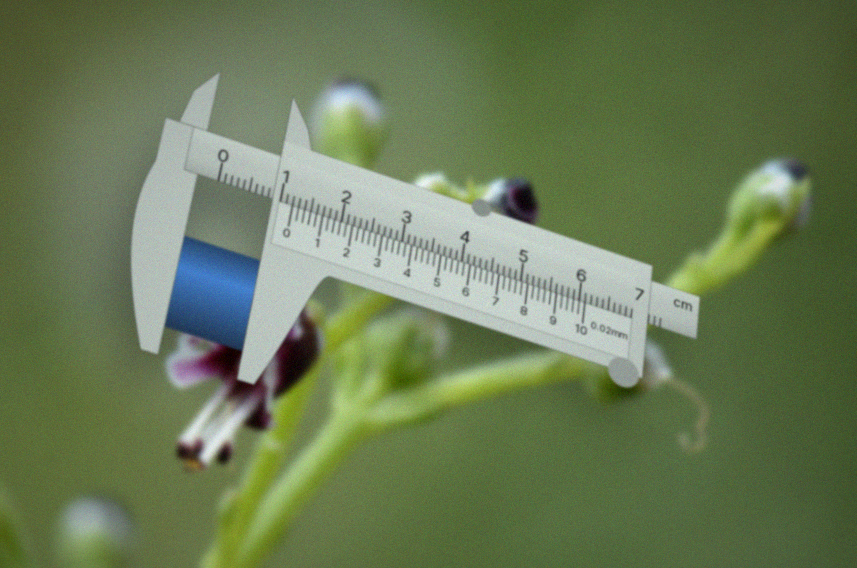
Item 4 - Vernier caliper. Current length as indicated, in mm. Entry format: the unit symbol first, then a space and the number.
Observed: mm 12.0
